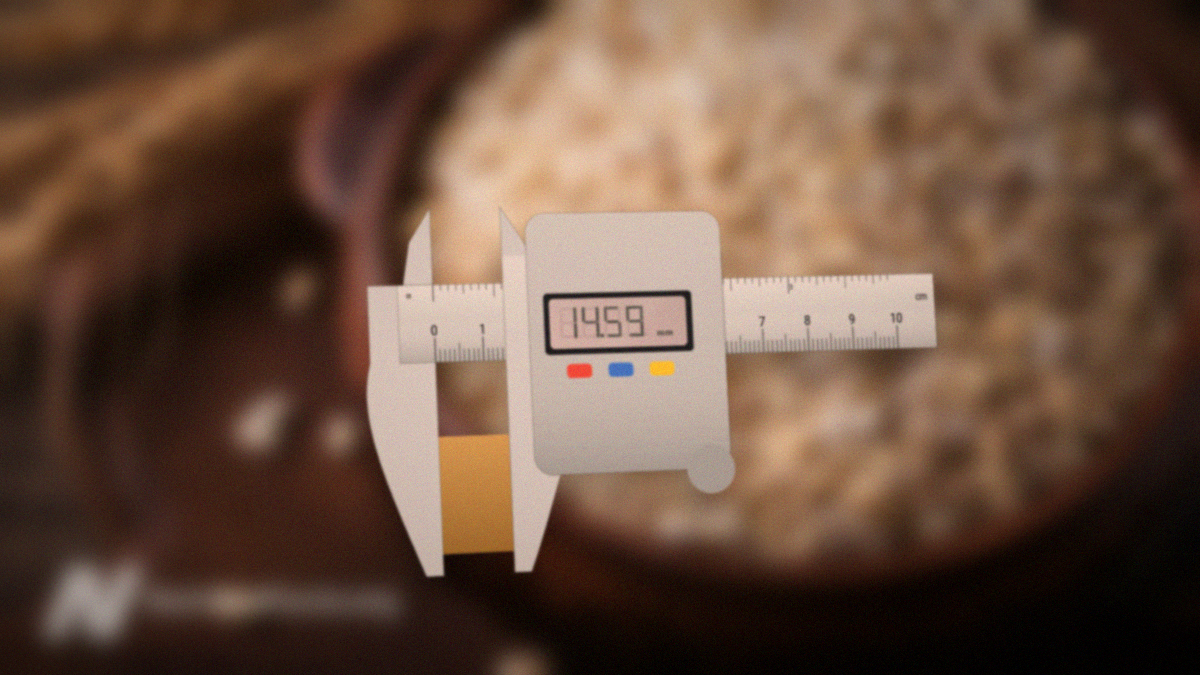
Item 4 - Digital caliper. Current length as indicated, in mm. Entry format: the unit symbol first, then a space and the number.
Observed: mm 14.59
